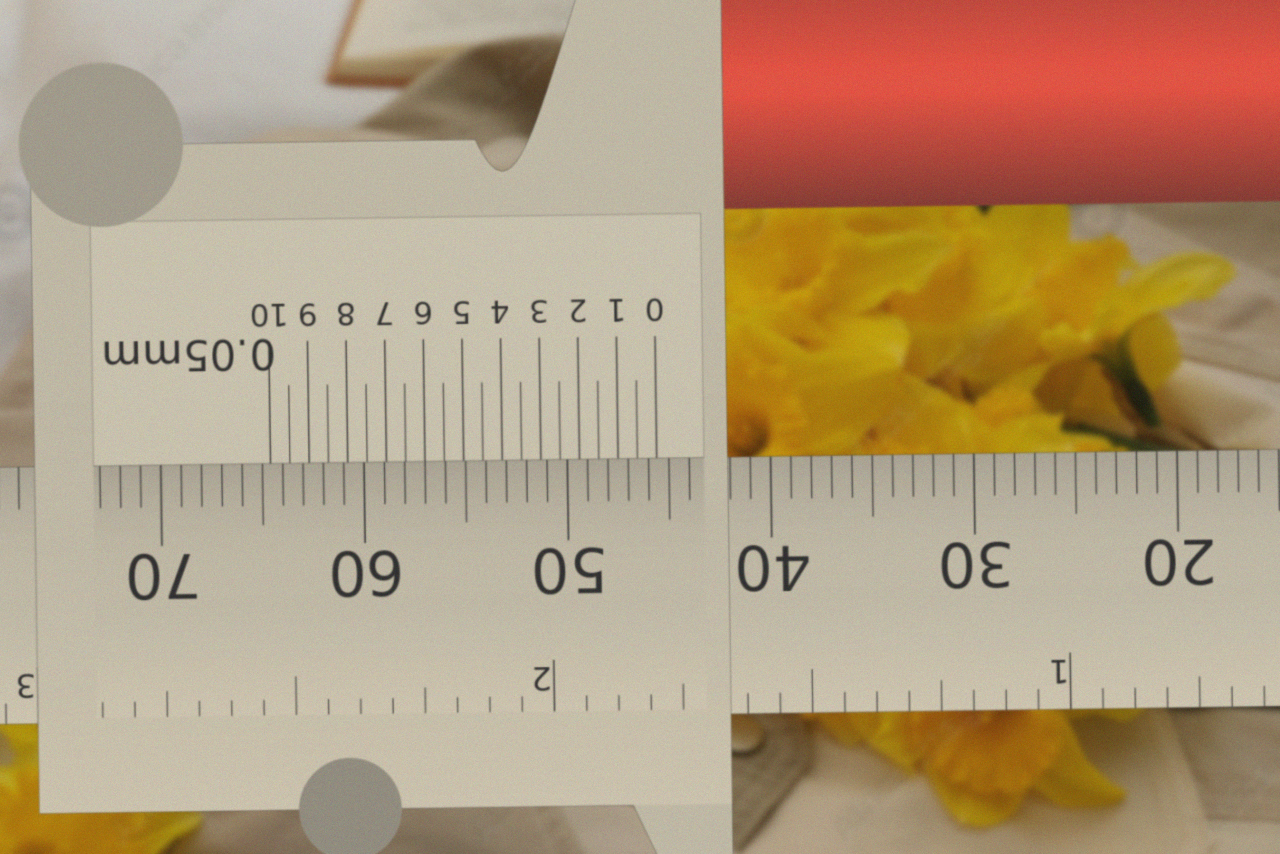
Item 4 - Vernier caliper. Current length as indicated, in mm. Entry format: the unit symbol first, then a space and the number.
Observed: mm 45.6
